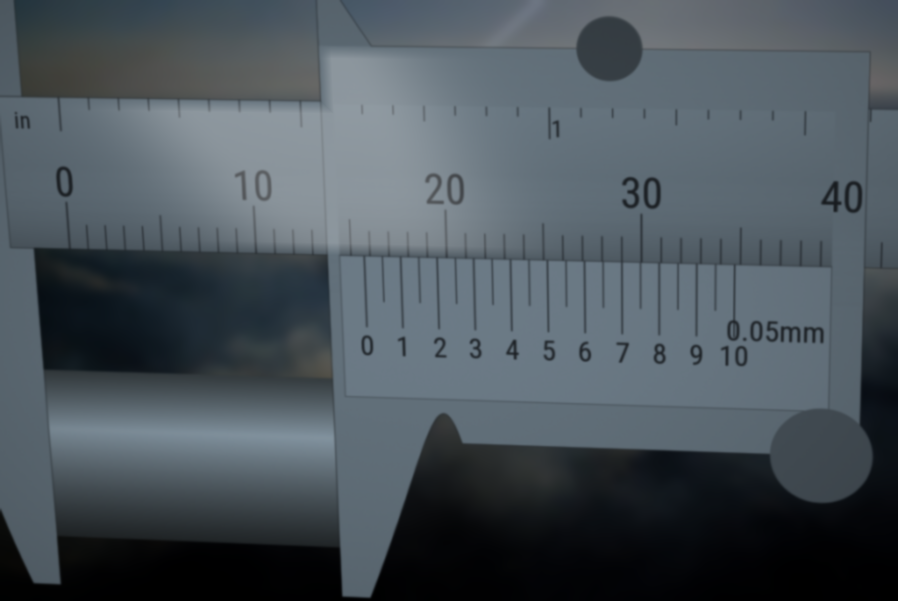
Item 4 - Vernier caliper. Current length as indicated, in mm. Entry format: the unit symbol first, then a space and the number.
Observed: mm 15.7
